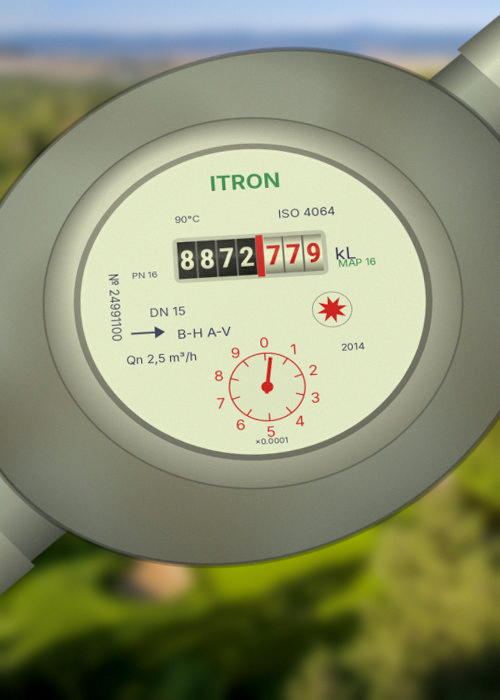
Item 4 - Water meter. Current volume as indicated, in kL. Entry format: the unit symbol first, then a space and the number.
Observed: kL 8872.7790
